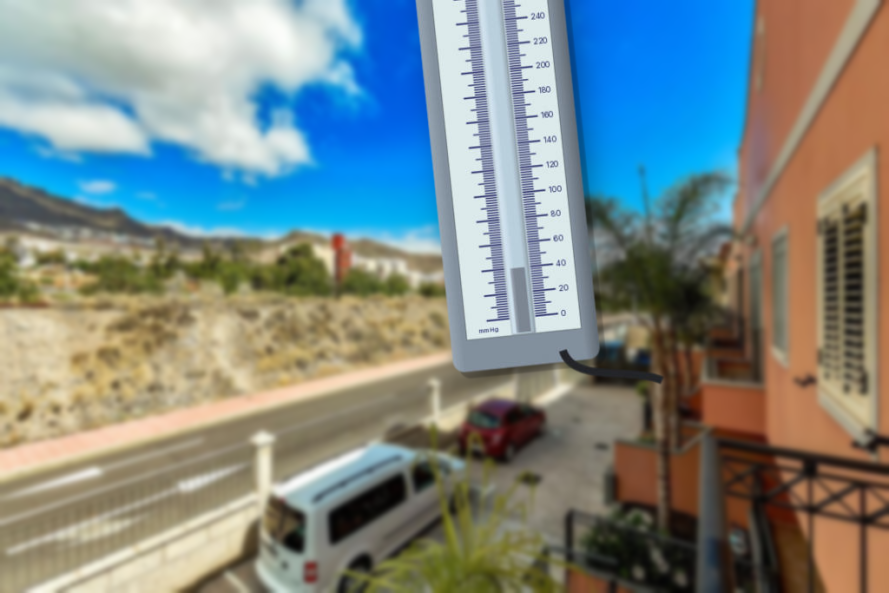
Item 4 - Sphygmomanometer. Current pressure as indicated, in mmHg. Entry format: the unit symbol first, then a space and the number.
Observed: mmHg 40
